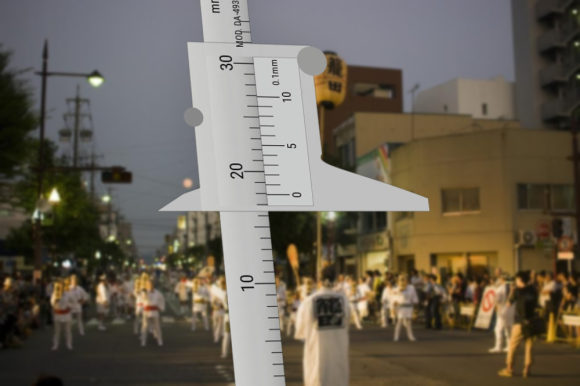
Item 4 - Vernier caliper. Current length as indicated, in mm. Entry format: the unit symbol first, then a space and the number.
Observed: mm 17.9
